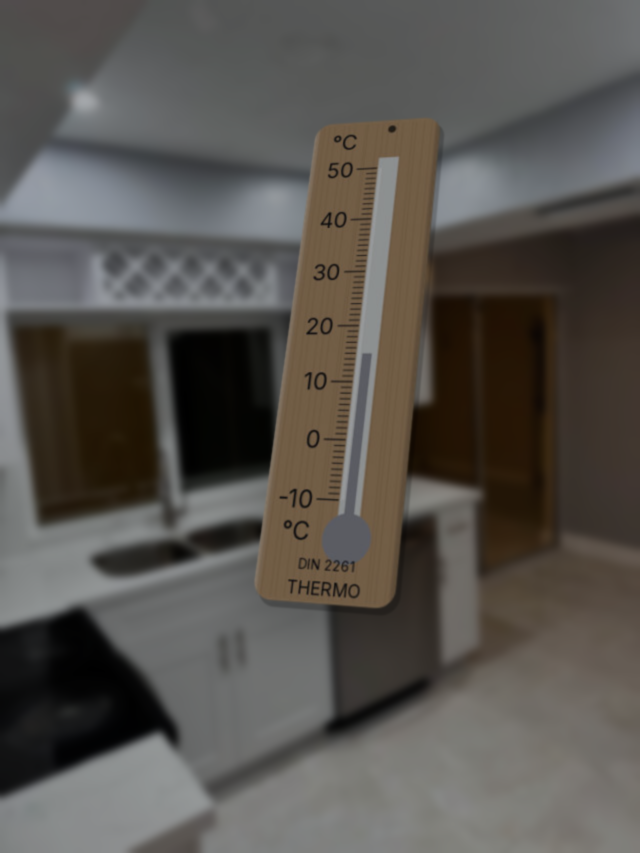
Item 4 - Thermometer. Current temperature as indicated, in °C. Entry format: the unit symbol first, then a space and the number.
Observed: °C 15
